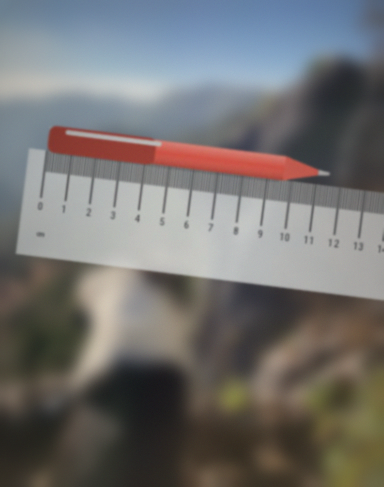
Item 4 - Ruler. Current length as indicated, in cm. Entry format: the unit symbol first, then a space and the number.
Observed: cm 11.5
